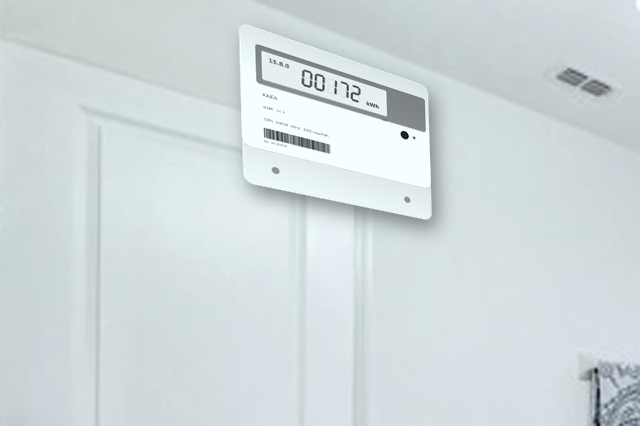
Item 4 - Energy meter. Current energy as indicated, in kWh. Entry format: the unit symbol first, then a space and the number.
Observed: kWh 172
